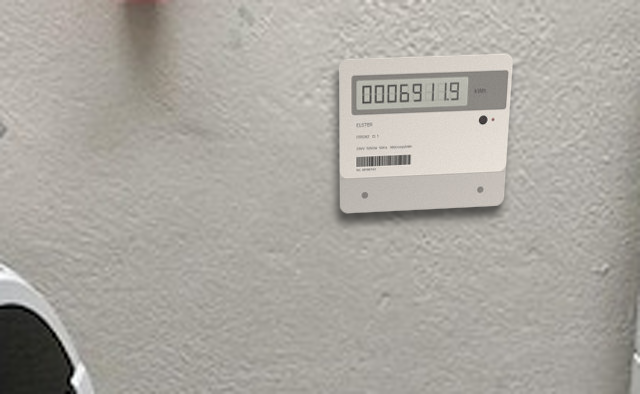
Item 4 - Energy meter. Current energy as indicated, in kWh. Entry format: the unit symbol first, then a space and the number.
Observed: kWh 6911.9
